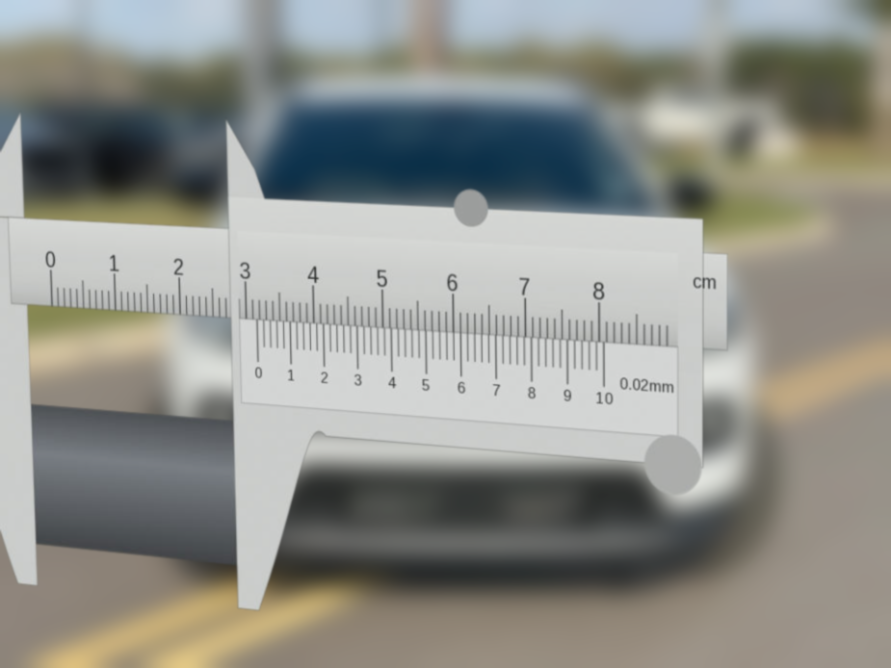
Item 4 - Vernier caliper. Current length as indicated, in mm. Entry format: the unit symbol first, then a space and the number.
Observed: mm 31.6
